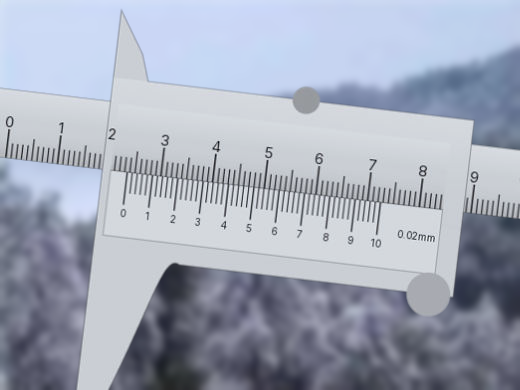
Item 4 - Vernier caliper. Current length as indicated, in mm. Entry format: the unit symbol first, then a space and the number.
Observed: mm 23.5
